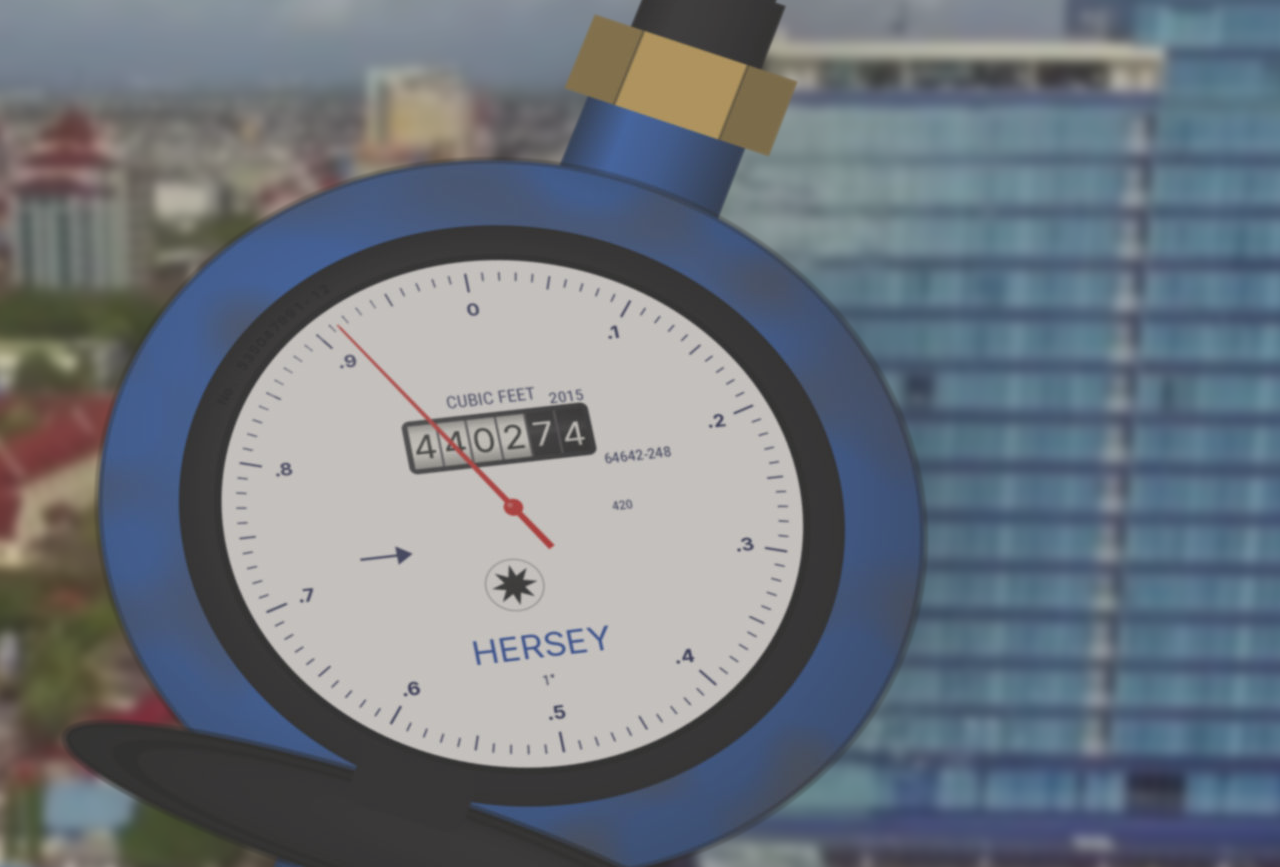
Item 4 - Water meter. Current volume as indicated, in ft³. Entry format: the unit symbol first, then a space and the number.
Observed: ft³ 440273.91
